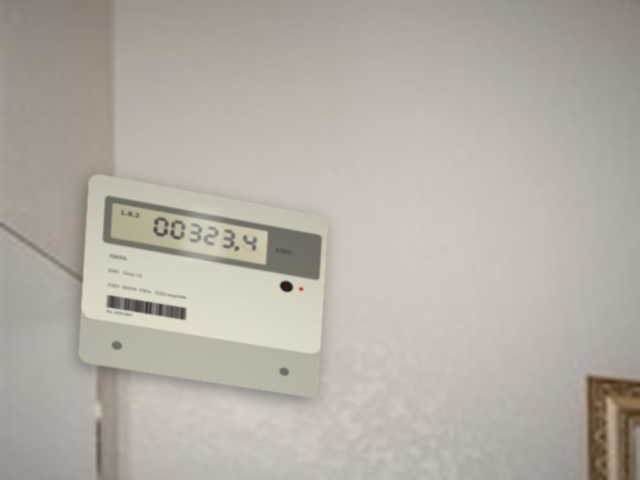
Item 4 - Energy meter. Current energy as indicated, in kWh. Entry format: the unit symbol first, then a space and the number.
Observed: kWh 323.4
